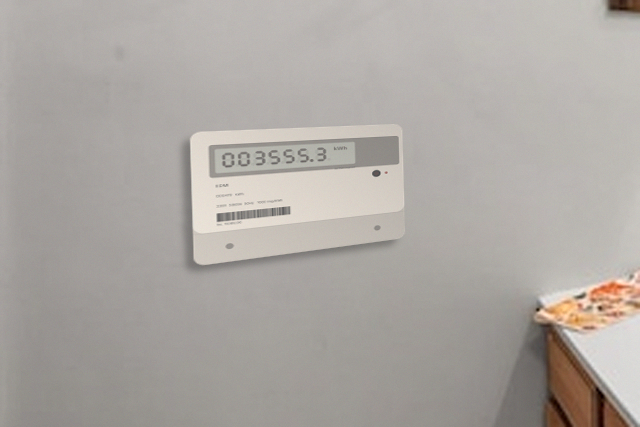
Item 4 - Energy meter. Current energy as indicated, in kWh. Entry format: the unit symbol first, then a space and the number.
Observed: kWh 3555.3
